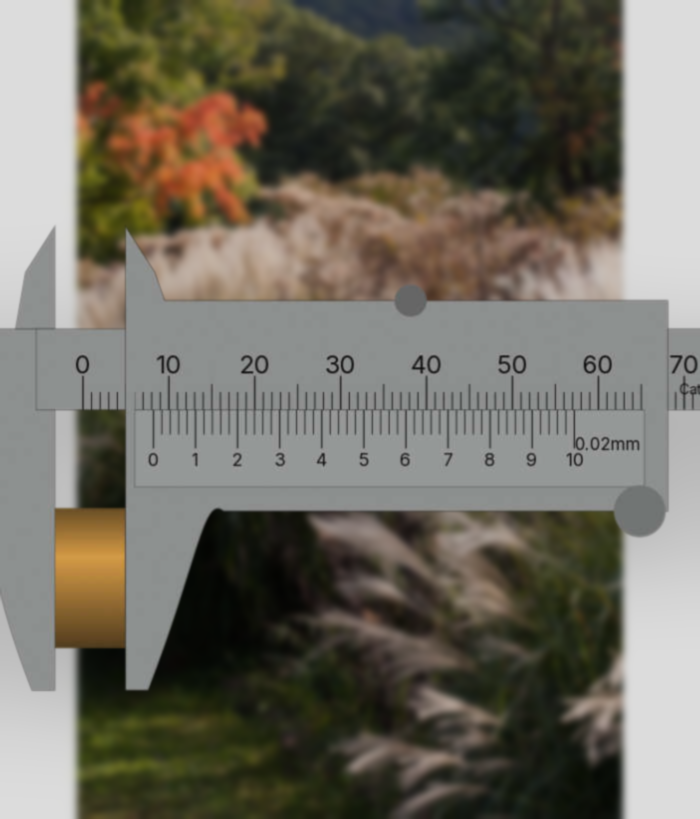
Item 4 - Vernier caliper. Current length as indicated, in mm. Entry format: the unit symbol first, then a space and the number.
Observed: mm 8.2
